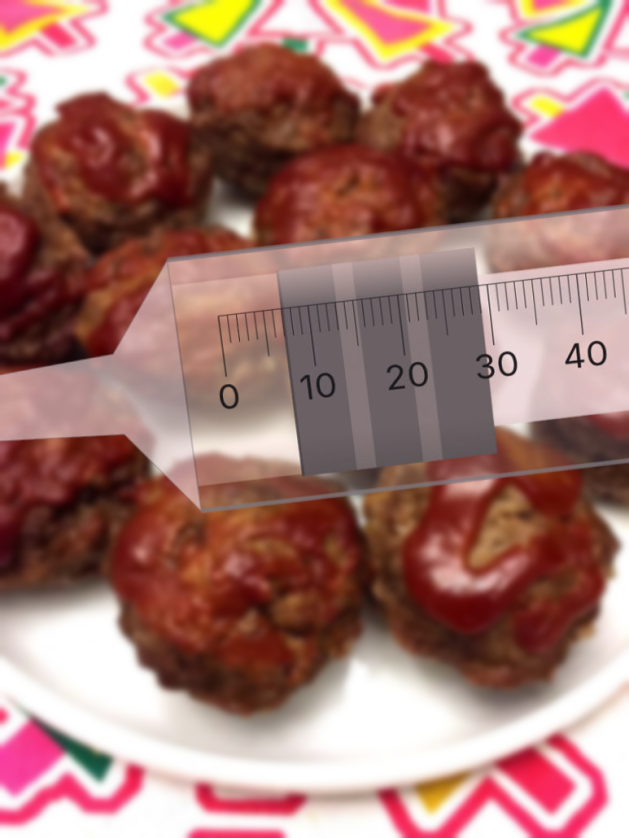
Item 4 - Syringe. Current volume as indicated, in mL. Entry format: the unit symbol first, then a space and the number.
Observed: mL 7
